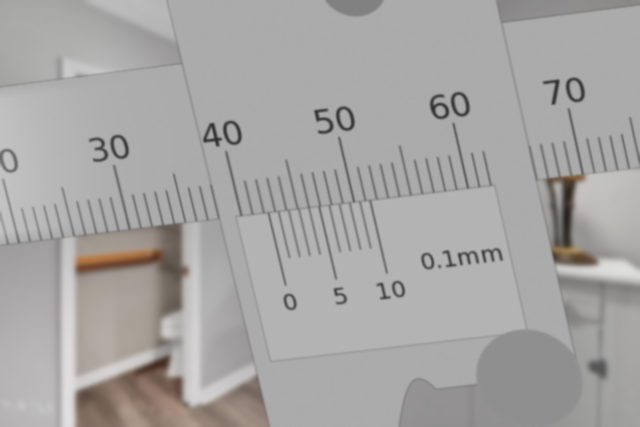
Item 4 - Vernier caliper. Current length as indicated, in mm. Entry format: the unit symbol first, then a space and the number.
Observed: mm 42.4
